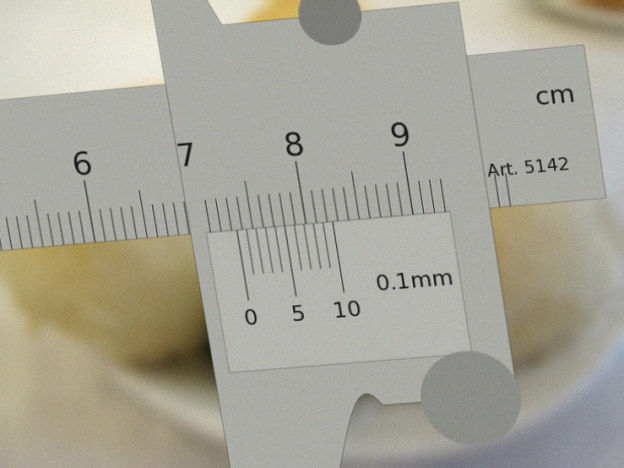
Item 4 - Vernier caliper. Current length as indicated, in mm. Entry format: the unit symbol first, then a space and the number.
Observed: mm 73.5
